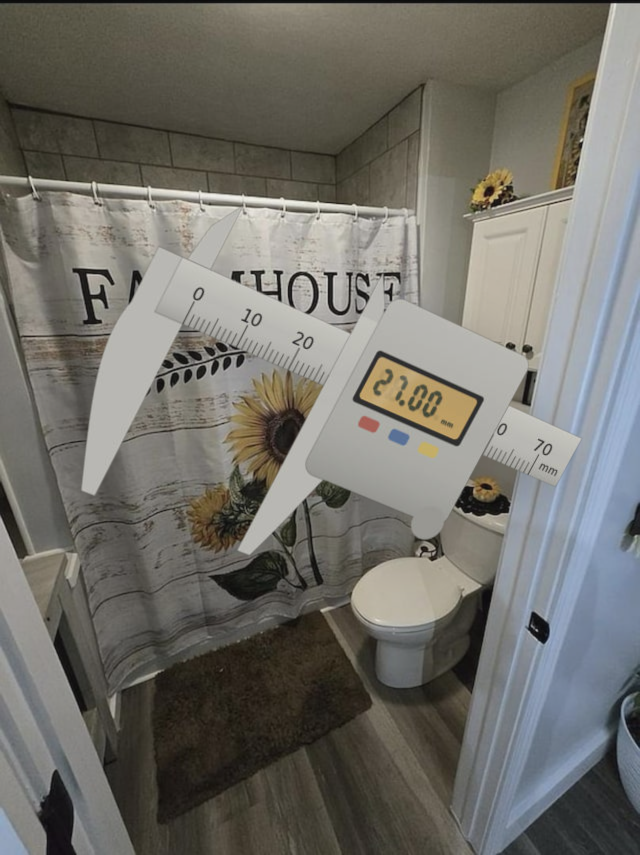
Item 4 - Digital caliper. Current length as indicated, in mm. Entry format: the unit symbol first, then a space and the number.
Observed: mm 27.00
